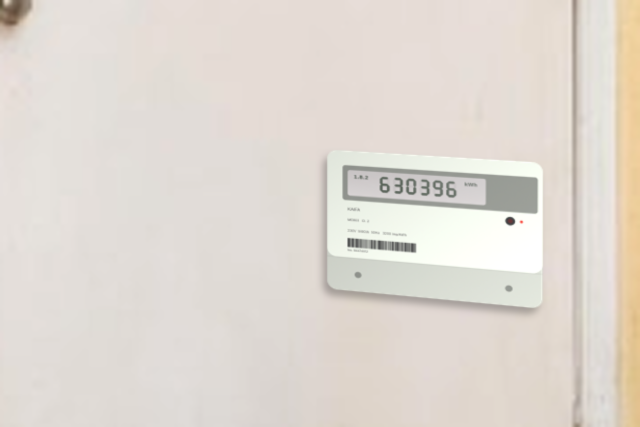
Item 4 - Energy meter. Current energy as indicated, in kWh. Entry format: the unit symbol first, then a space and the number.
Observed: kWh 630396
